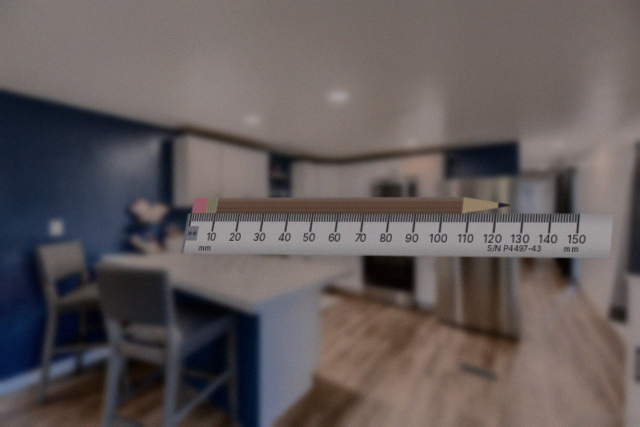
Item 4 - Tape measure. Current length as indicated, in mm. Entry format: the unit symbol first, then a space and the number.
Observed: mm 125
